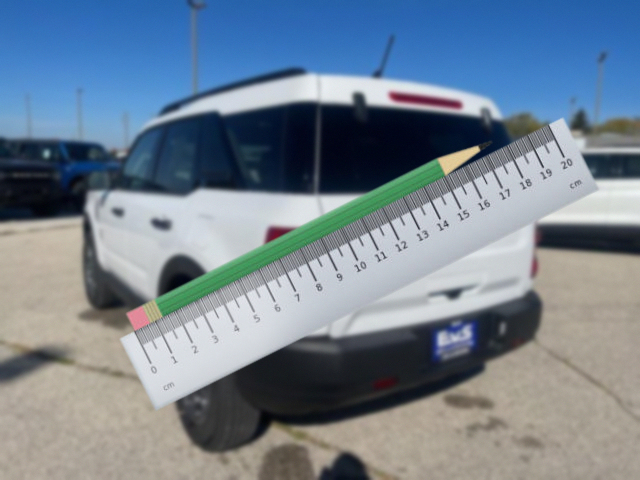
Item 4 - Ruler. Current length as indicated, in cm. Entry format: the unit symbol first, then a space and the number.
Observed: cm 17.5
